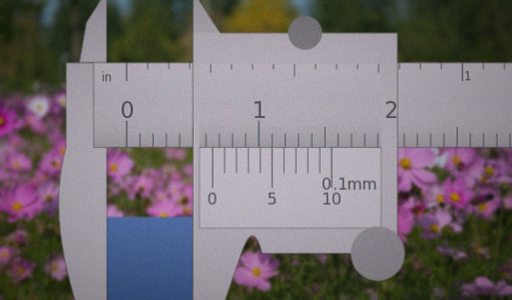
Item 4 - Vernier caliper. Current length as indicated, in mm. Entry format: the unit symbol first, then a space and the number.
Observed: mm 6.5
